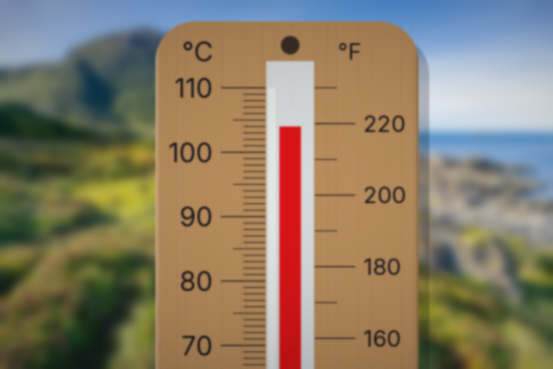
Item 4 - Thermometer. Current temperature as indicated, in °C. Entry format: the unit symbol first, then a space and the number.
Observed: °C 104
